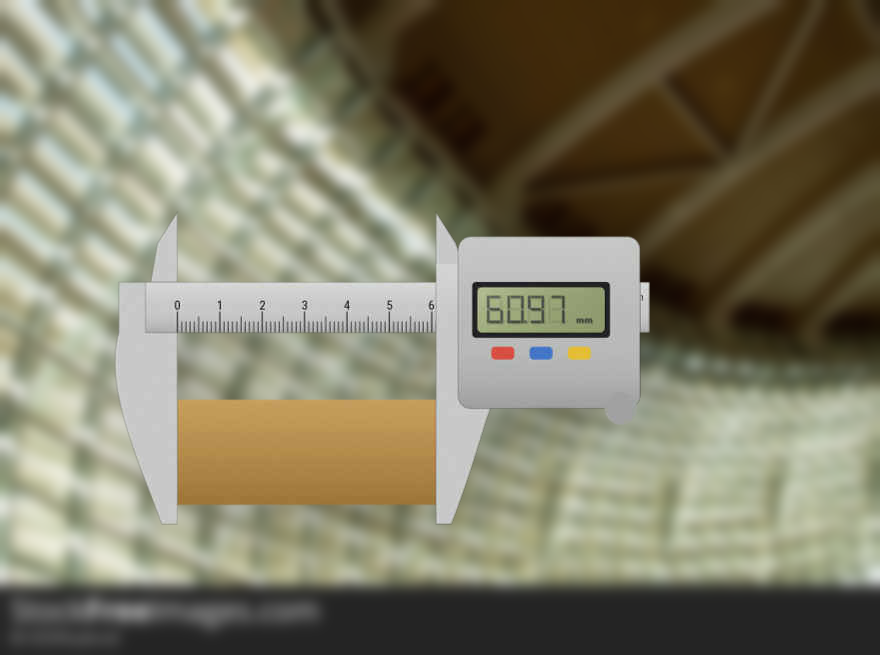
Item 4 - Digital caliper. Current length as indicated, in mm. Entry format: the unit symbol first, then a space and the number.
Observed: mm 60.97
